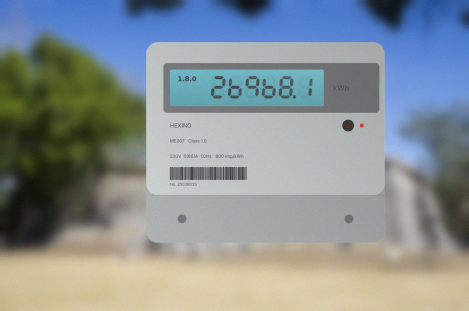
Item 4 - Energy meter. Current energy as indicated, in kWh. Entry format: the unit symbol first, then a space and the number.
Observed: kWh 26968.1
